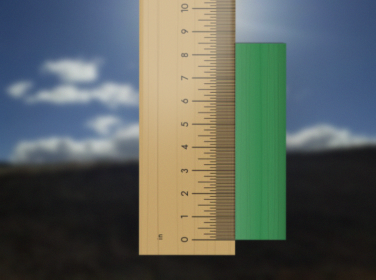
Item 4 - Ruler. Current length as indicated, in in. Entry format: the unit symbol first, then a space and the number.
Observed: in 8.5
